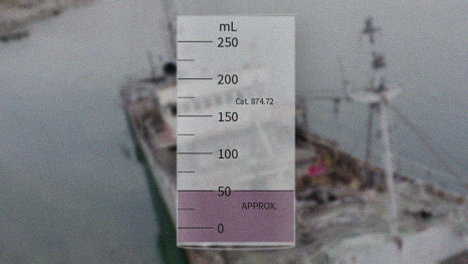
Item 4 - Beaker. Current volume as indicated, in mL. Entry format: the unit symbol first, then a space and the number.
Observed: mL 50
